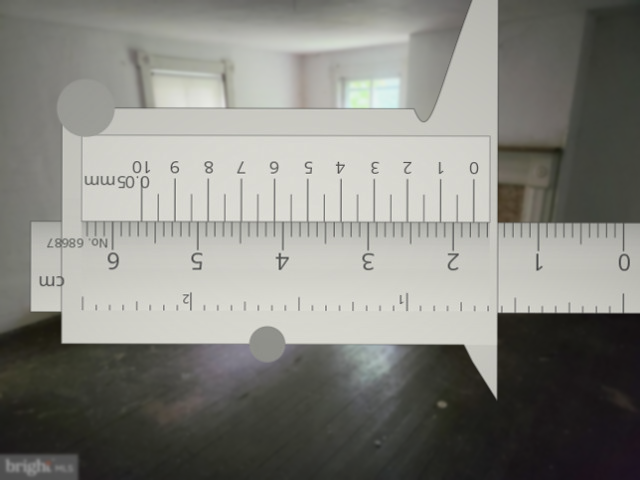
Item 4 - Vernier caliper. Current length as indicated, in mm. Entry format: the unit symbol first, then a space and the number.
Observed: mm 17.6
